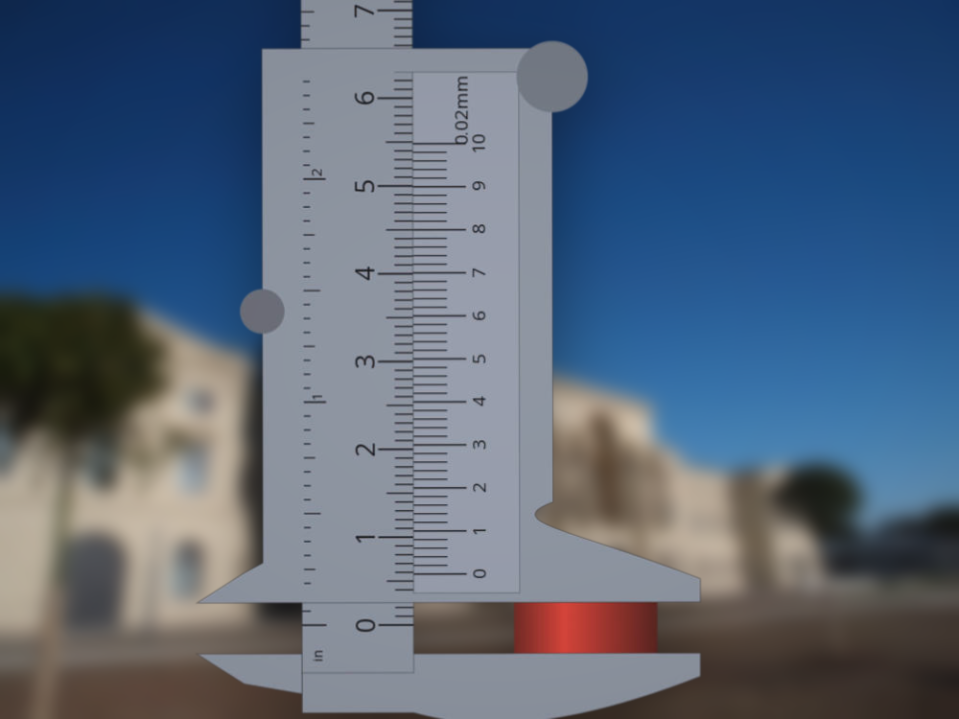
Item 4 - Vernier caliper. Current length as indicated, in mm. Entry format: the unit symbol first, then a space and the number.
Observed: mm 5.8
